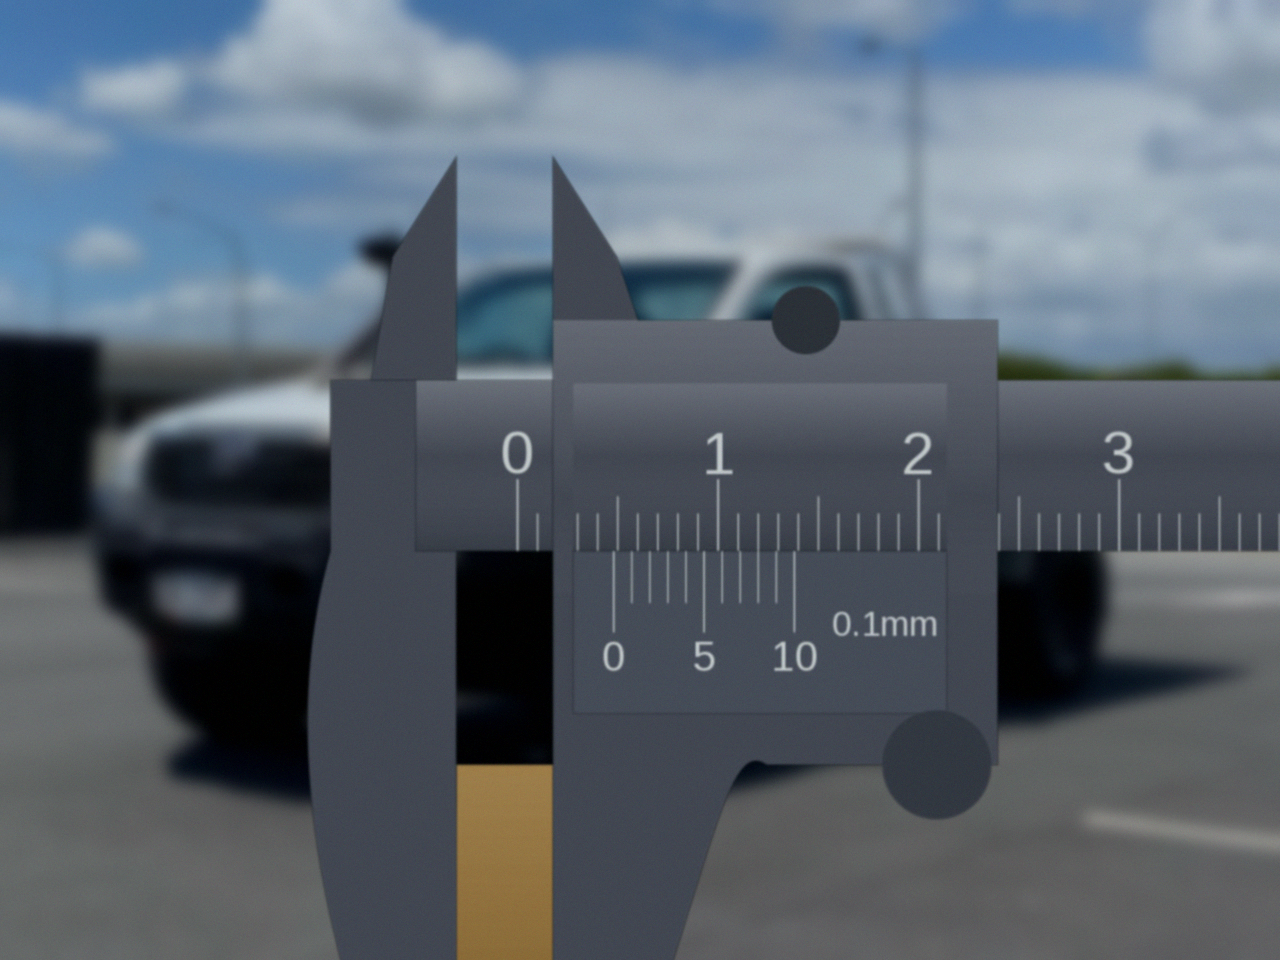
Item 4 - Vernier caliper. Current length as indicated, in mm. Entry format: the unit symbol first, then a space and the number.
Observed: mm 4.8
